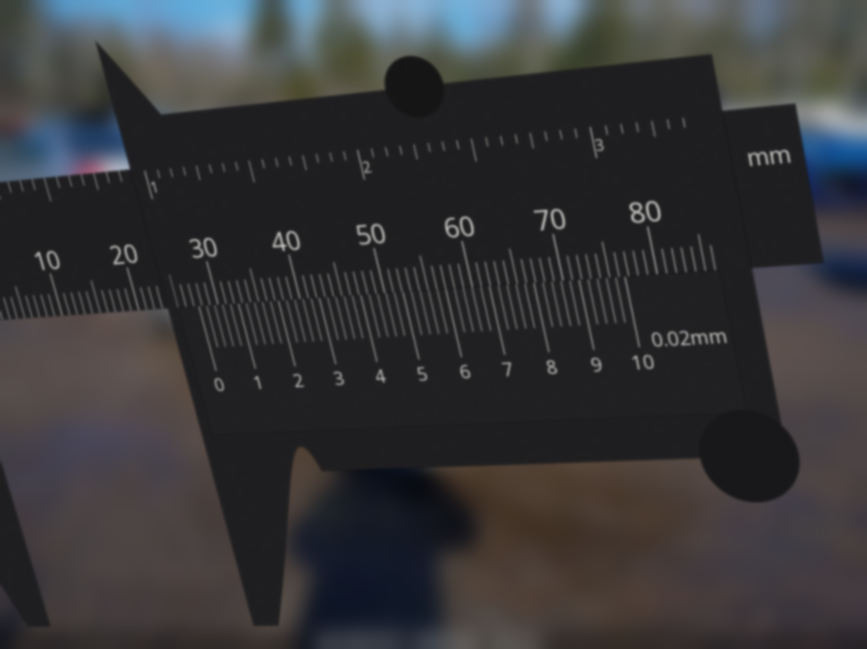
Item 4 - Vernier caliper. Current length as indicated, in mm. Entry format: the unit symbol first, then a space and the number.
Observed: mm 27.6
